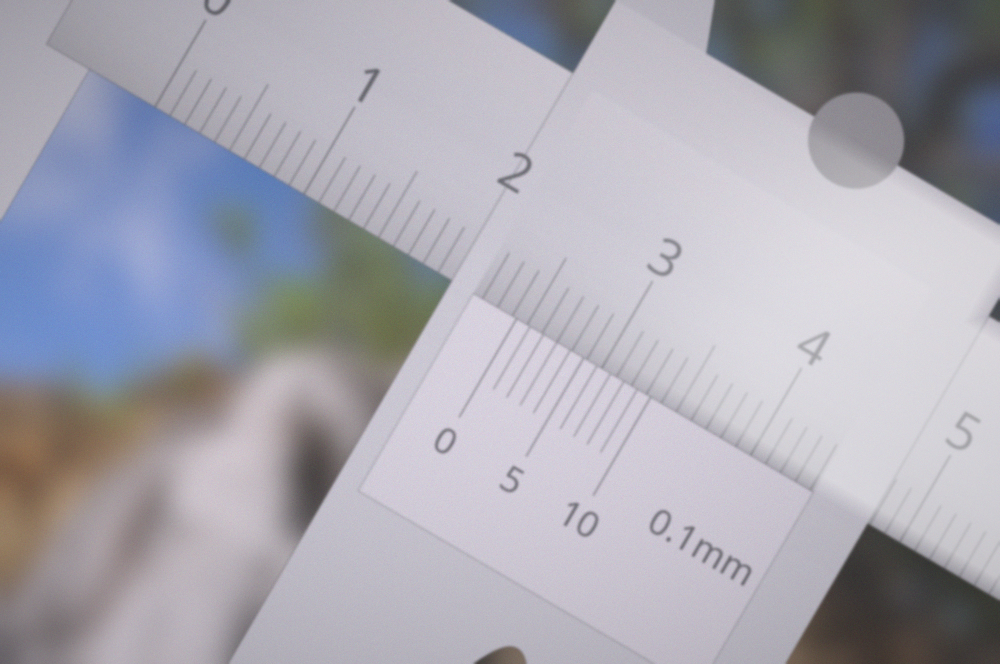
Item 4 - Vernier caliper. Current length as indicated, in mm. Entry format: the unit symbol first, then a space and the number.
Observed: mm 24.3
